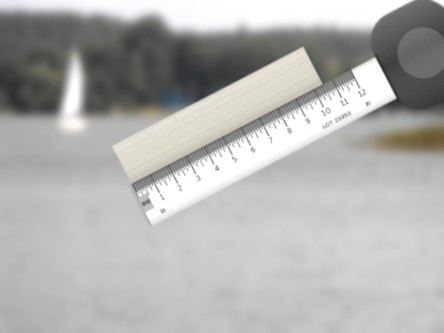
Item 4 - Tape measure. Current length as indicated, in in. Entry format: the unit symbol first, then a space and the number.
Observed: in 10.5
